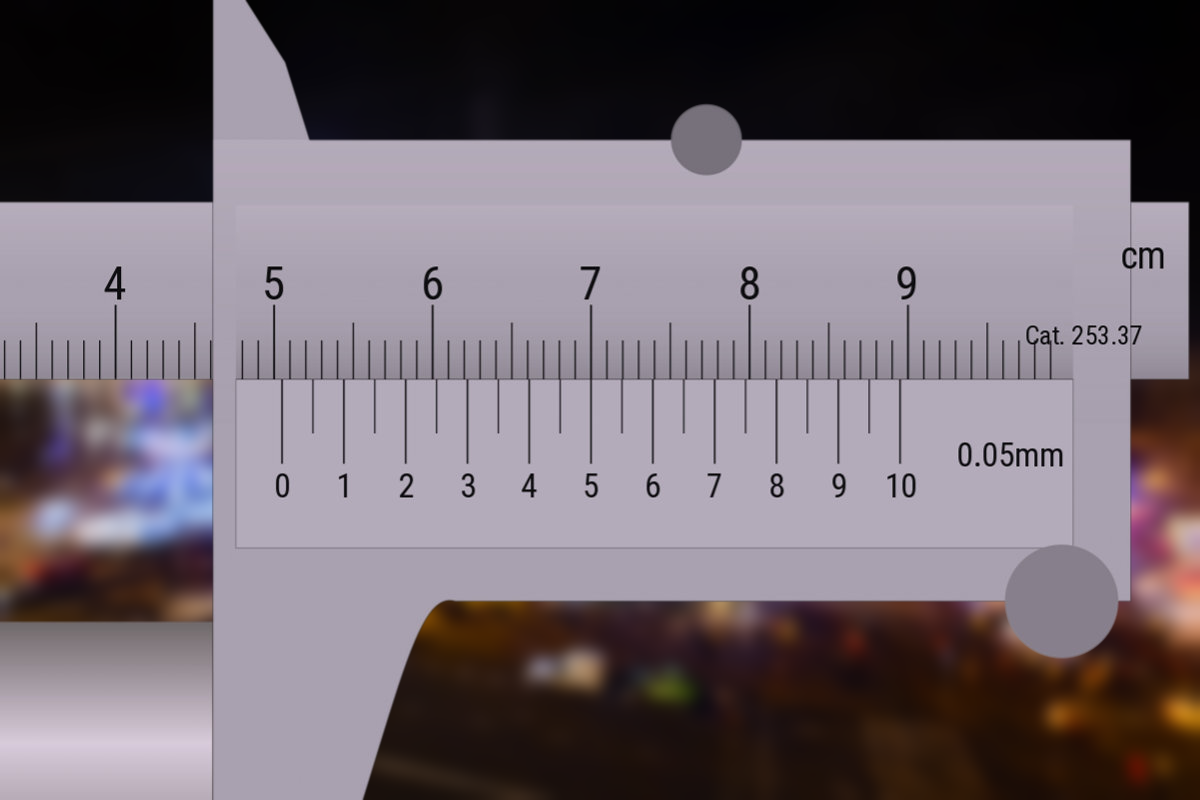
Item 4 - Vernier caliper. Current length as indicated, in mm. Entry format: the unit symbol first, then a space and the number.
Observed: mm 50.5
